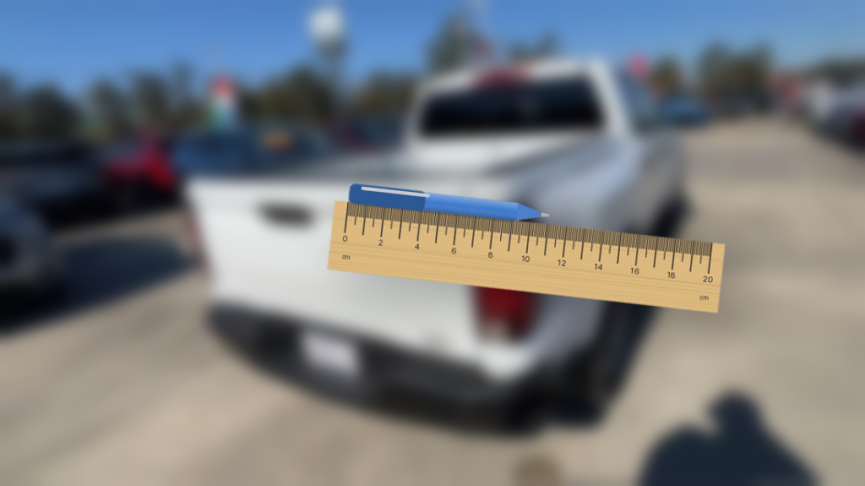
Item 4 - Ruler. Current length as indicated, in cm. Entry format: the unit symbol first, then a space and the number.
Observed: cm 11
